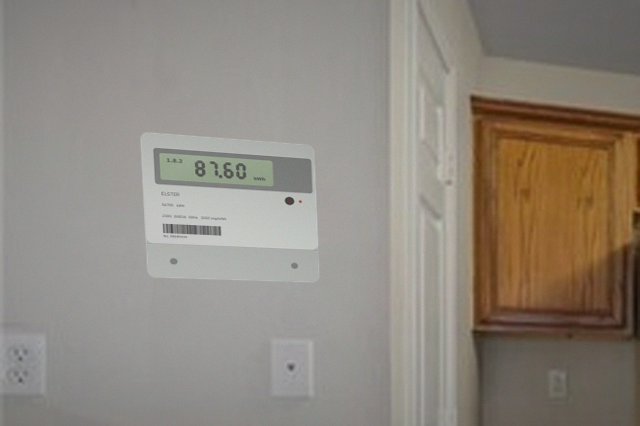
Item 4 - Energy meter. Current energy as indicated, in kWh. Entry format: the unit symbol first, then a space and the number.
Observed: kWh 87.60
